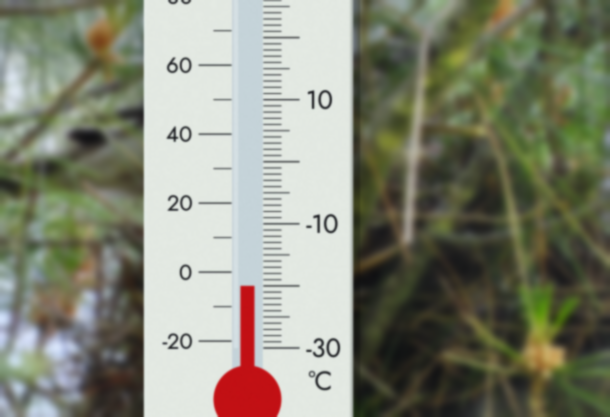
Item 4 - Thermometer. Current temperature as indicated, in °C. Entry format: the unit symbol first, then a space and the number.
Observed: °C -20
